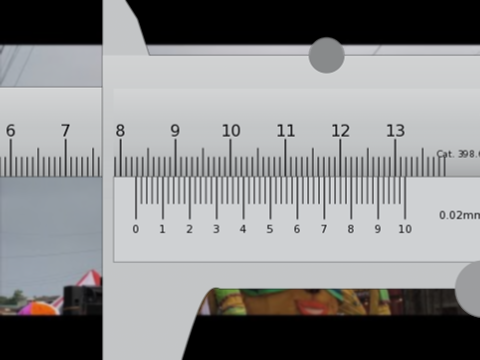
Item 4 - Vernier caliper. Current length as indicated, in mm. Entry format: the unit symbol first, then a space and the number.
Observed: mm 82.8
